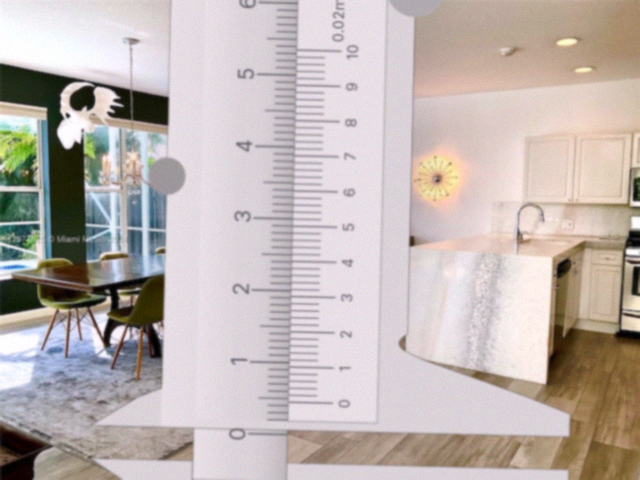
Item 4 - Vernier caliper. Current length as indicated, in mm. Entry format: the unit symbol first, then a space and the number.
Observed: mm 4.5
